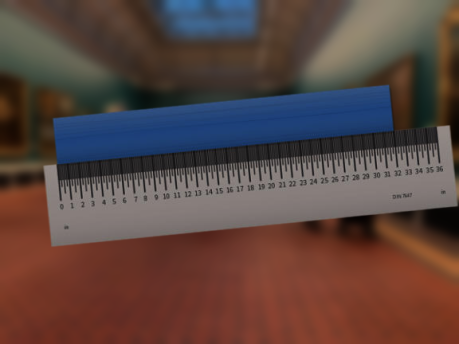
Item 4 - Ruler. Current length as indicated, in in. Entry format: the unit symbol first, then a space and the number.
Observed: in 32
